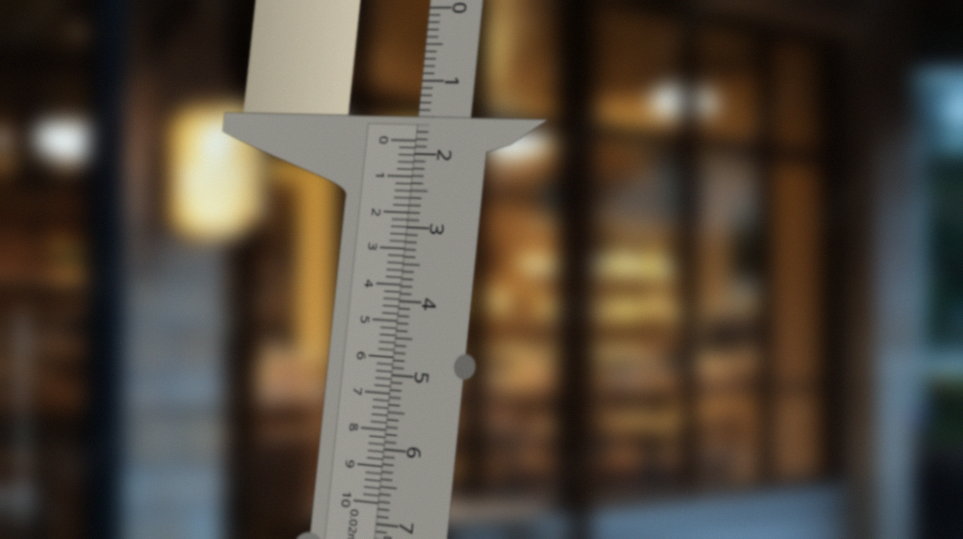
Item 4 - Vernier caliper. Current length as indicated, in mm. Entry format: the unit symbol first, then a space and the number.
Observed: mm 18.2
